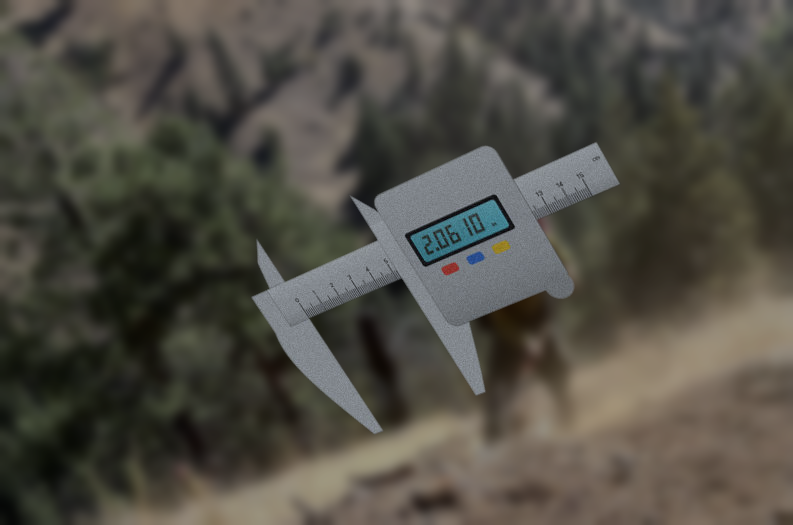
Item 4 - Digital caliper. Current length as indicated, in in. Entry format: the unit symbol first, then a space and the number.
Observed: in 2.0610
